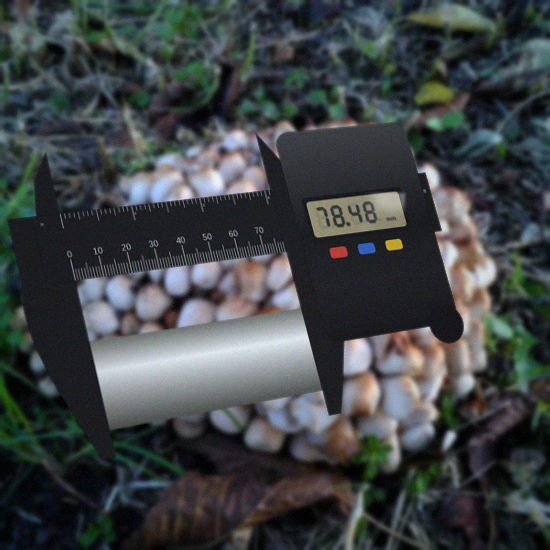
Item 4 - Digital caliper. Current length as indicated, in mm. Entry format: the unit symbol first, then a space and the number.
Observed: mm 78.48
